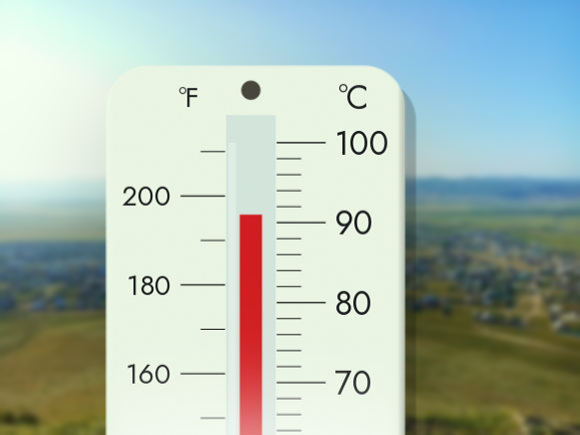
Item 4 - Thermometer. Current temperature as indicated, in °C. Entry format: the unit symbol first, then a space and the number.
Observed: °C 91
